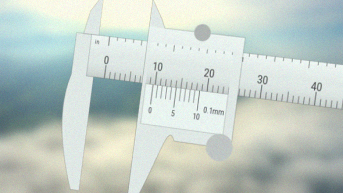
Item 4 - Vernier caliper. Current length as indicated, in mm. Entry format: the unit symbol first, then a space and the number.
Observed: mm 9.6
